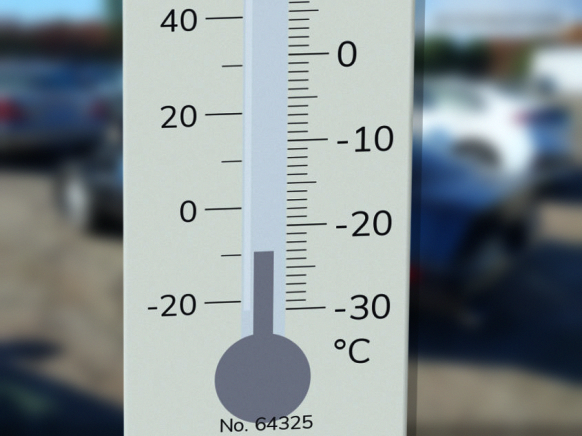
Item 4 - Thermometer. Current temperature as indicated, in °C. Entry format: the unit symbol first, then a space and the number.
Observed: °C -23
